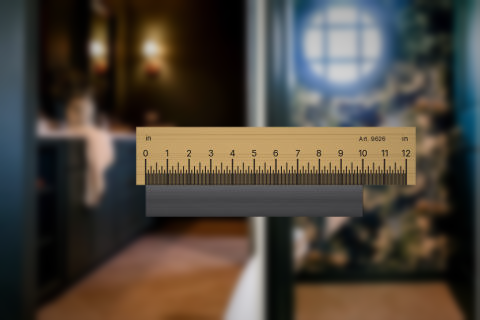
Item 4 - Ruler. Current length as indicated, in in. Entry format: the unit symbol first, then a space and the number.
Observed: in 10
